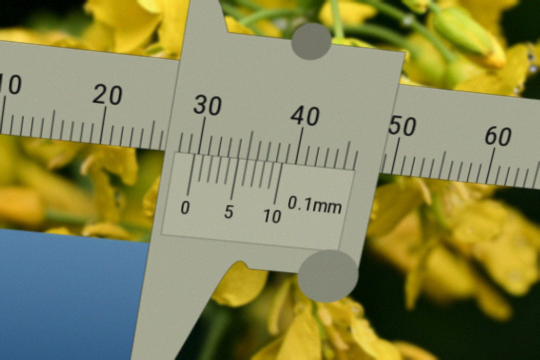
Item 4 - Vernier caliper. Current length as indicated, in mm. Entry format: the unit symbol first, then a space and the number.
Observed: mm 29.6
